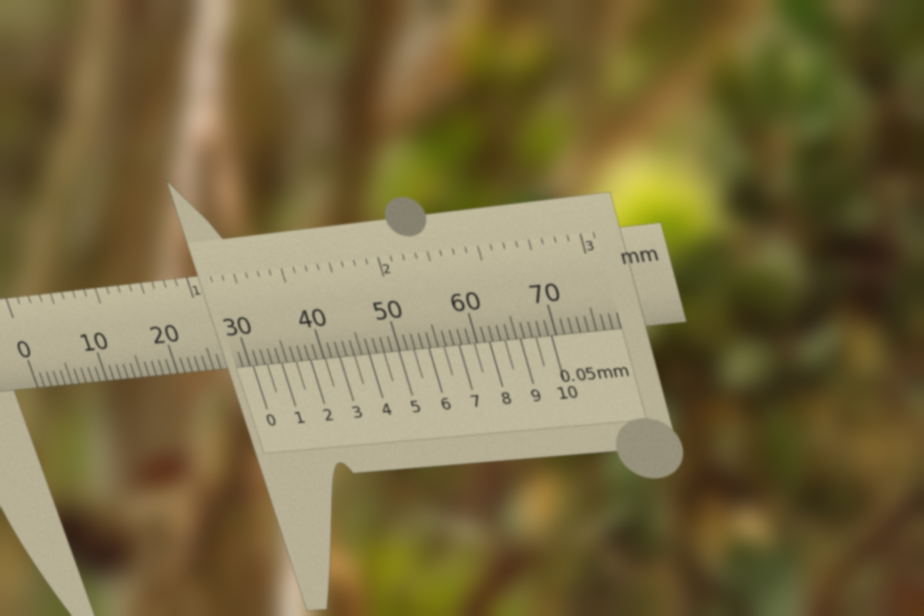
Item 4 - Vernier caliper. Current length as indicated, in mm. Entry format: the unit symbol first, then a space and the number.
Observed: mm 30.4
